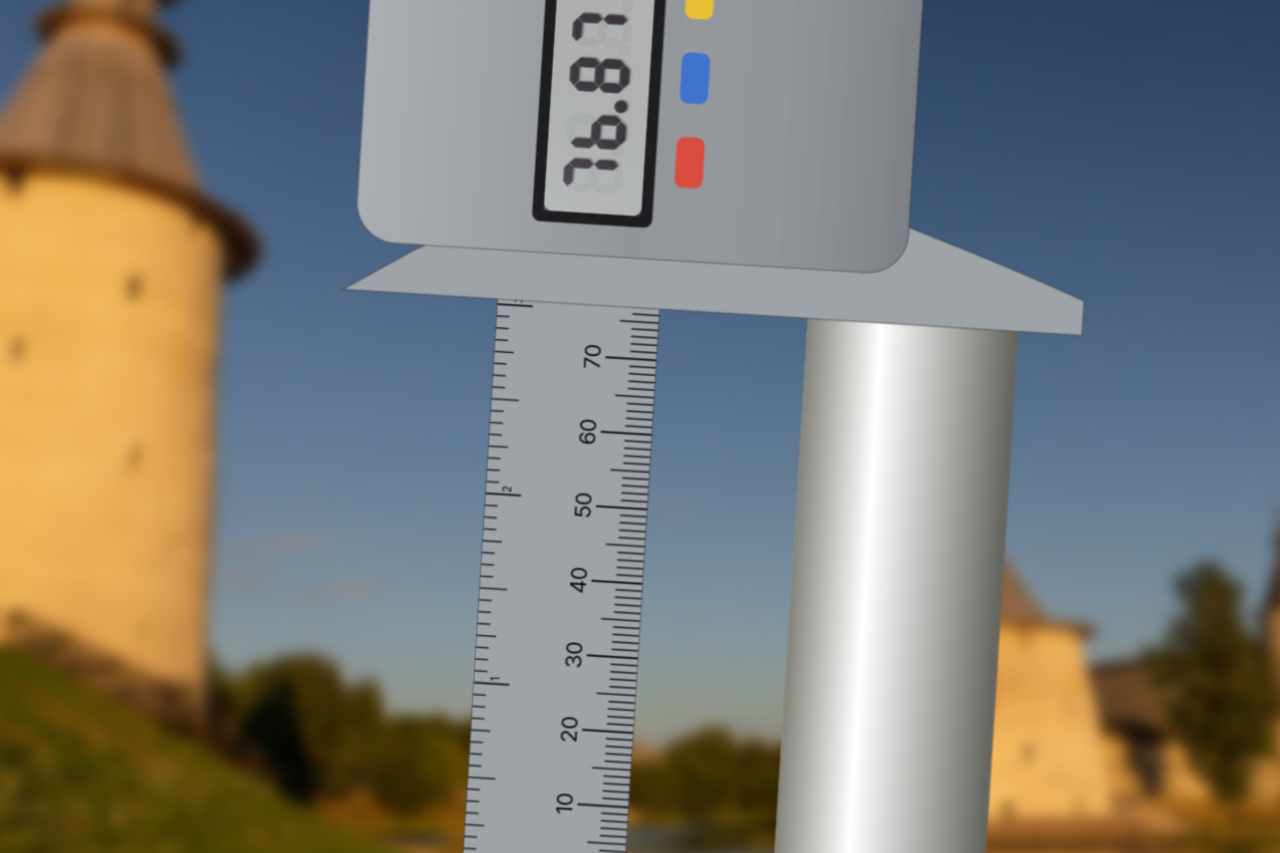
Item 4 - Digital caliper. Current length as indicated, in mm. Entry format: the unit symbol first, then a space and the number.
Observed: mm 76.87
